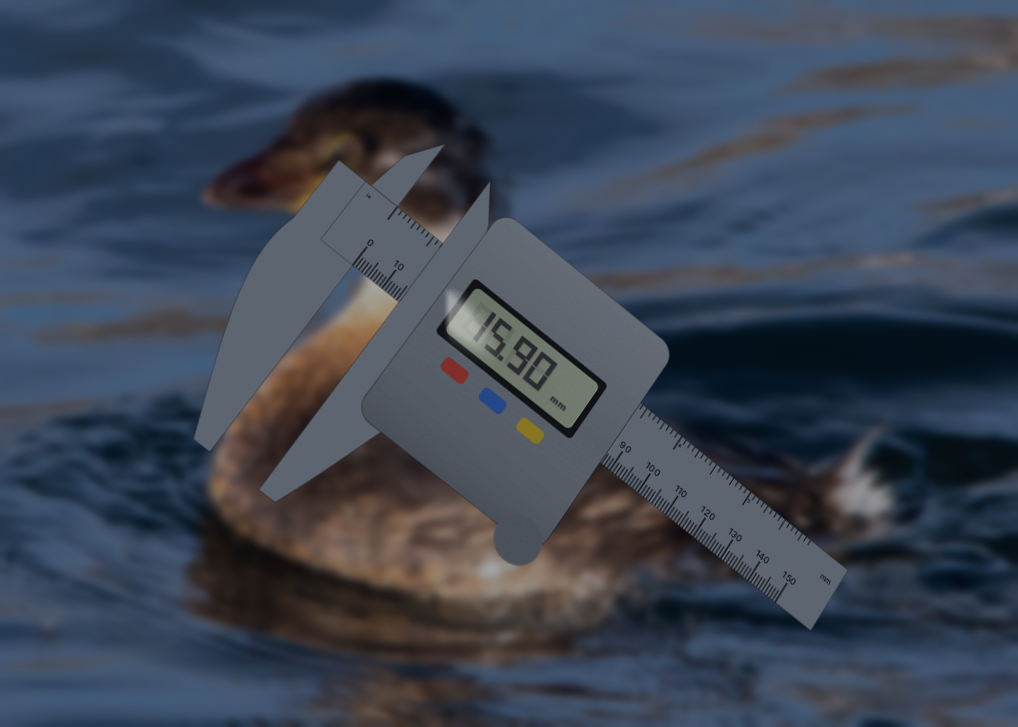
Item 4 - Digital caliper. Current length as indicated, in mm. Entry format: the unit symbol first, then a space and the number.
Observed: mm 15.90
